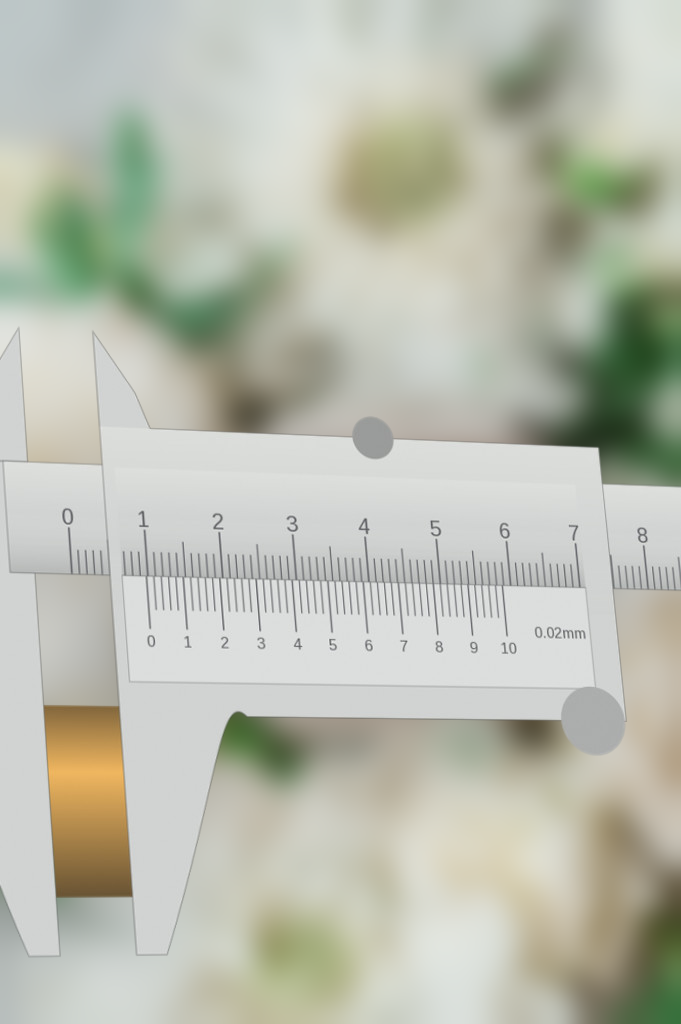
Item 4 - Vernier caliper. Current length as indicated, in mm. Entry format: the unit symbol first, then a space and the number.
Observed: mm 9.8
